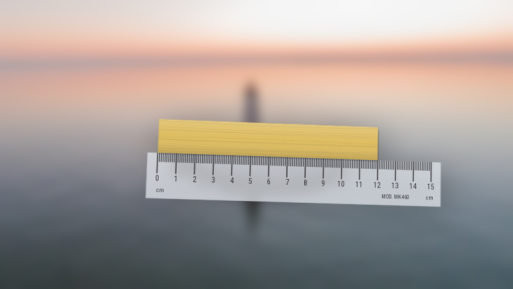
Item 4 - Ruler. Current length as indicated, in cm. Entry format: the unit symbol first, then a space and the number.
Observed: cm 12
